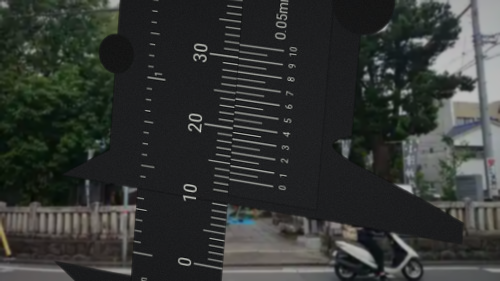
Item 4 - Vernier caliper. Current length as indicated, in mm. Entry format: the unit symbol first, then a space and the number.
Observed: mm 12.8
